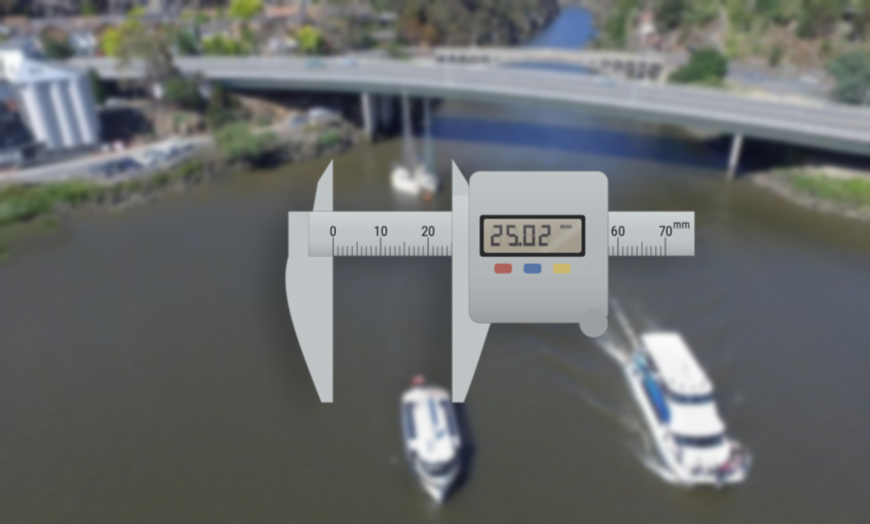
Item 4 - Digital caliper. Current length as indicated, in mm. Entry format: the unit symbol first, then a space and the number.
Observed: mm 25.02
